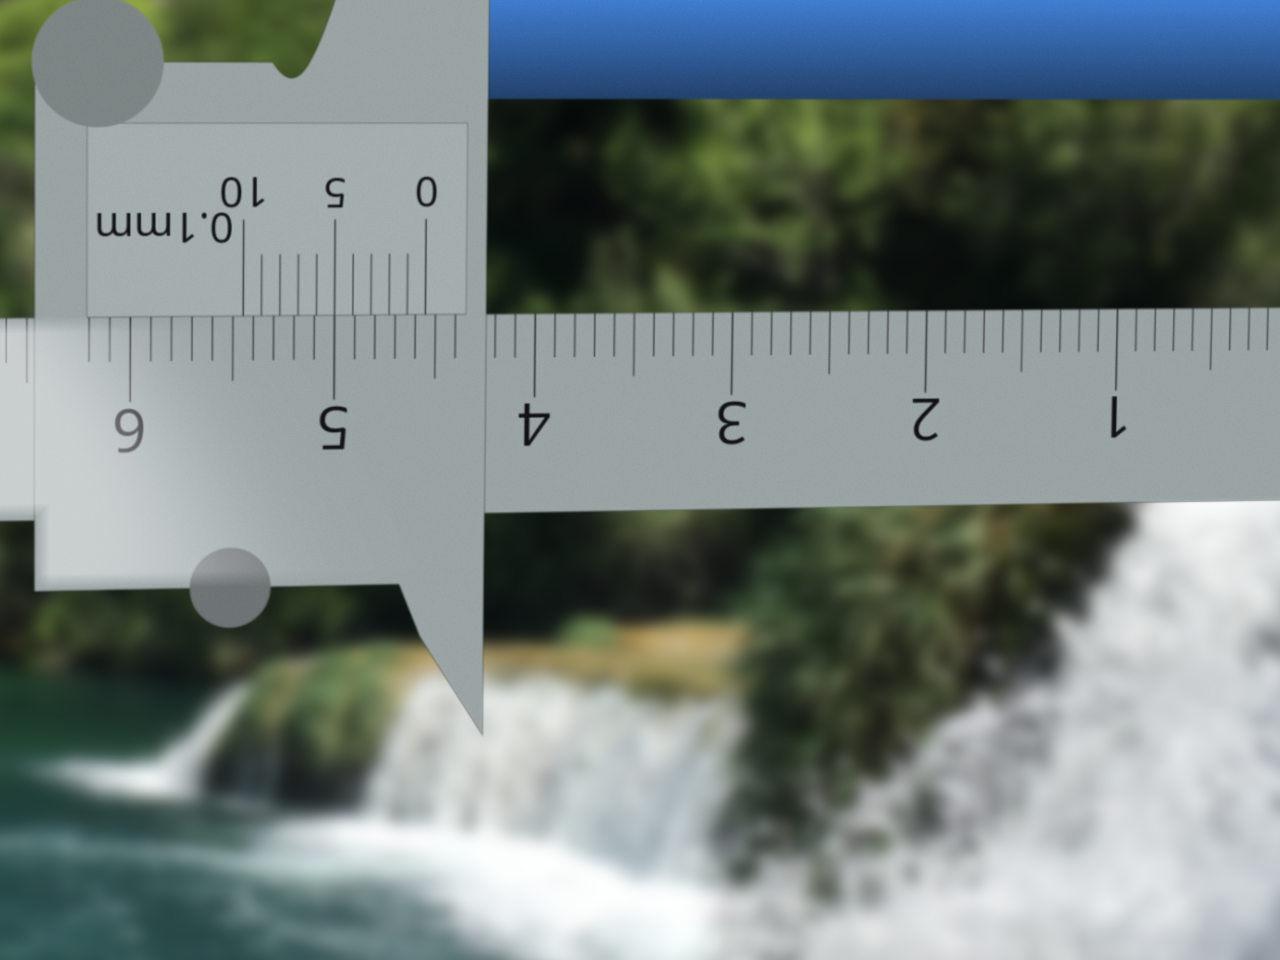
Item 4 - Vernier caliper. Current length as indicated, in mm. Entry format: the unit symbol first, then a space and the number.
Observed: mm 45.5
